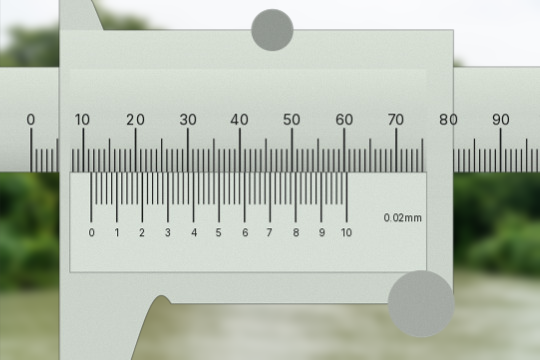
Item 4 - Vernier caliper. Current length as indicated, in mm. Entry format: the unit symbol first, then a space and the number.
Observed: mm 11.5
